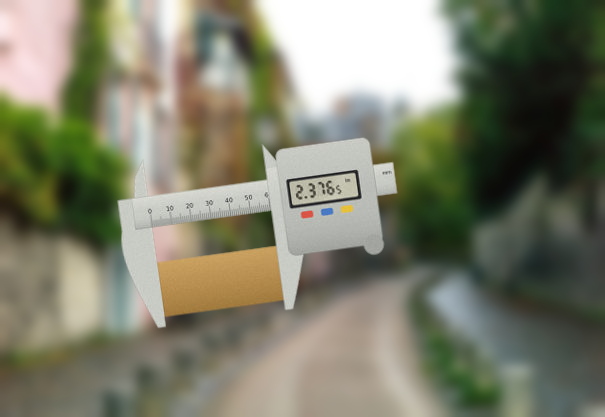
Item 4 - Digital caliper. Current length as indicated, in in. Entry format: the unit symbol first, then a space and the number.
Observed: in 2.3765
